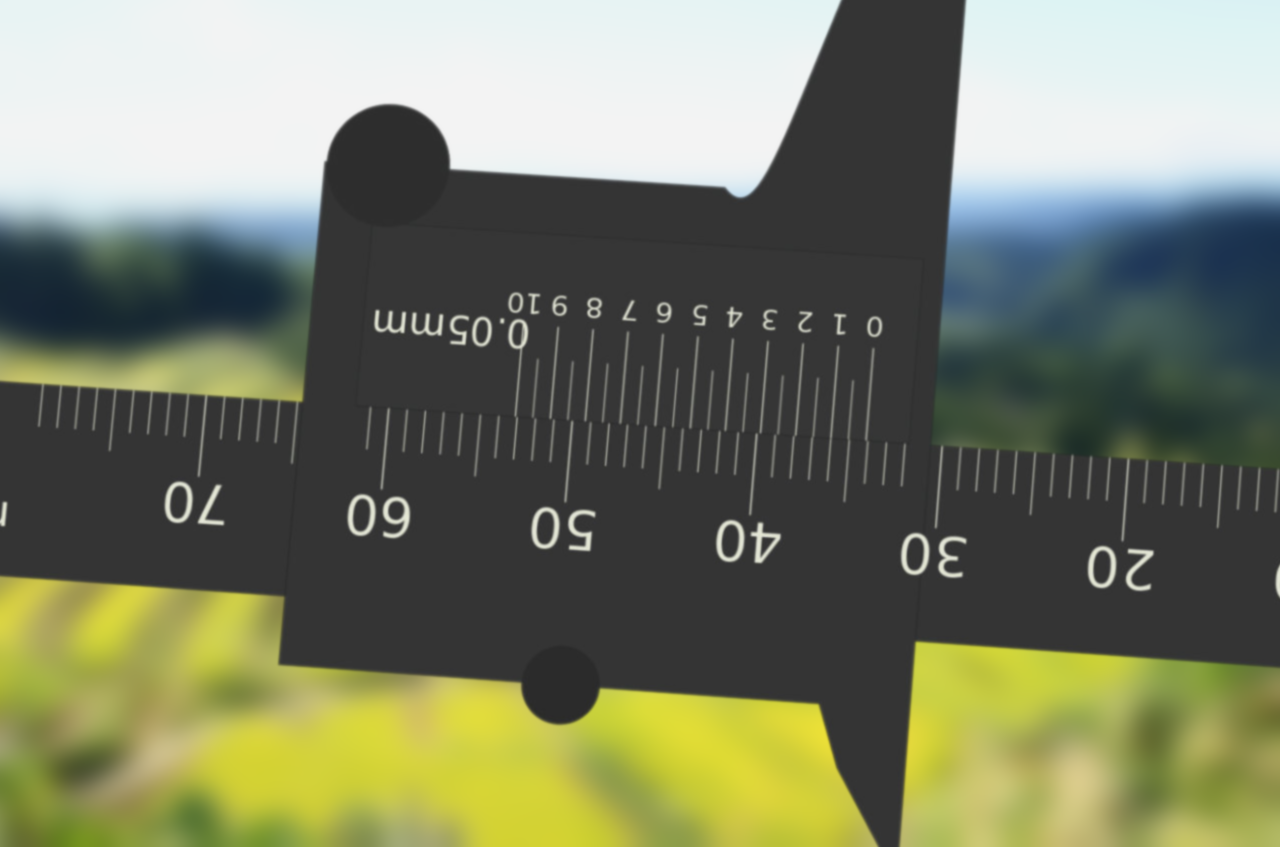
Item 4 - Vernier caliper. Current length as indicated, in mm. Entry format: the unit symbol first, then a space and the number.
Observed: mm 34.1
